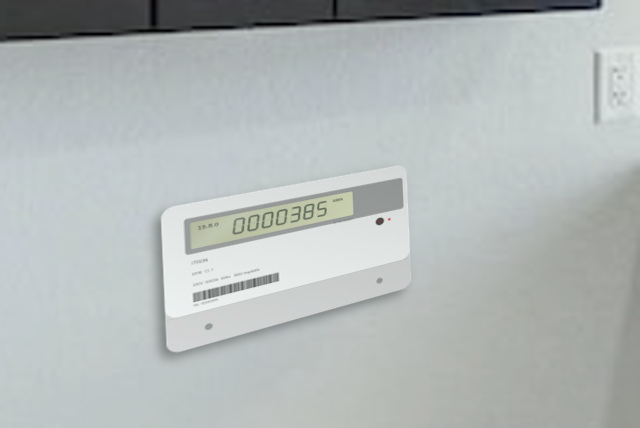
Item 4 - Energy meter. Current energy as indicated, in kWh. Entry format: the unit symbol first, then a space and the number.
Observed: kWh 385
